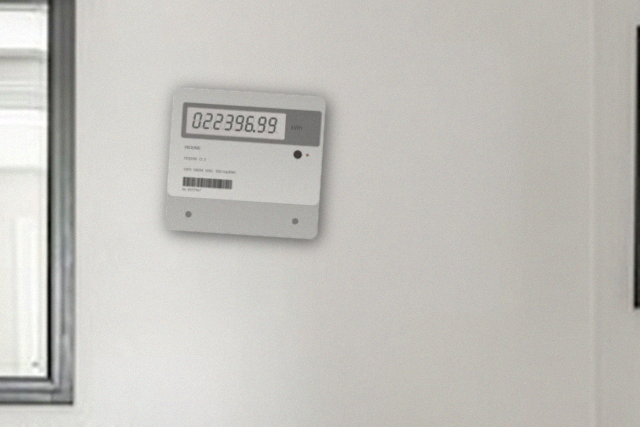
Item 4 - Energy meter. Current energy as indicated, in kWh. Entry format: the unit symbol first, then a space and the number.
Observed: kWh 22396.99
